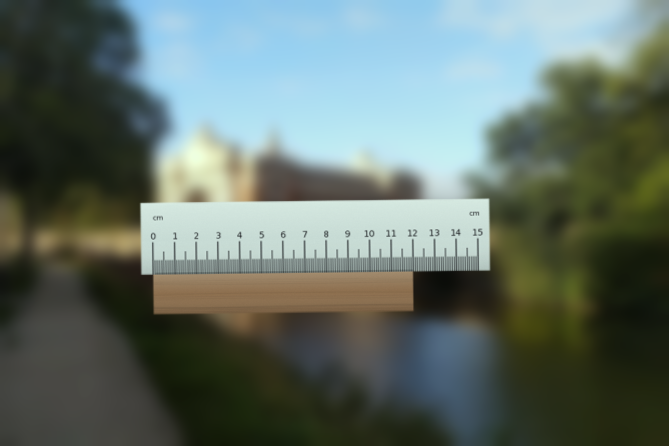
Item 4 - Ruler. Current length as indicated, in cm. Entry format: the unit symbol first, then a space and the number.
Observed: cm 12
